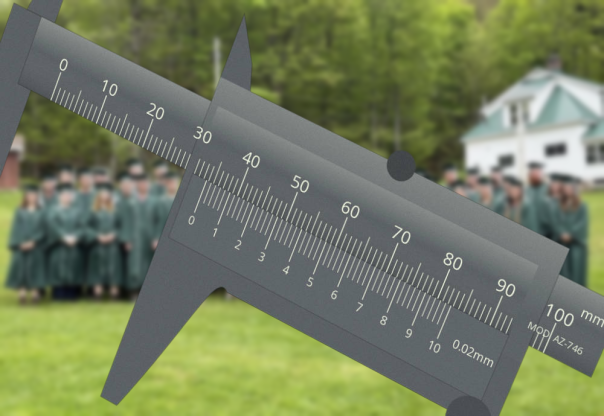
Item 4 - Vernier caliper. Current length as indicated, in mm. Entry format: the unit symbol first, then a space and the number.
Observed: mm 33.6
